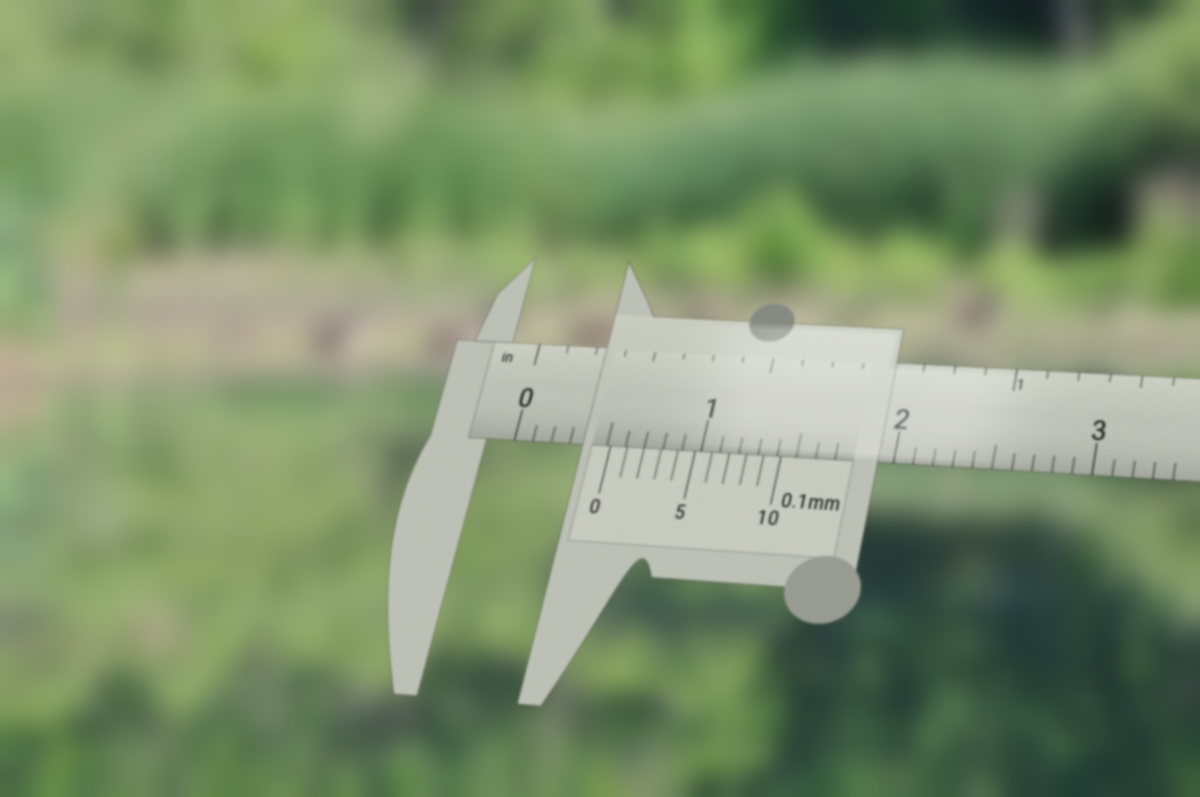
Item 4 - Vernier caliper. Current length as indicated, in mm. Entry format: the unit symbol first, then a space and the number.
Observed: mm 5.2
